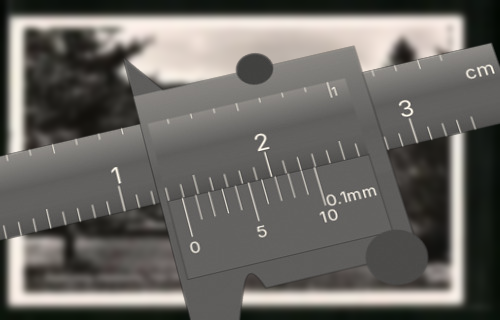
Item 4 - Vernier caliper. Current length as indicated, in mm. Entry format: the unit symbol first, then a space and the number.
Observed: mm 13.9
